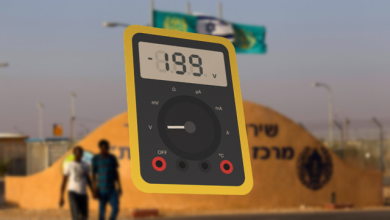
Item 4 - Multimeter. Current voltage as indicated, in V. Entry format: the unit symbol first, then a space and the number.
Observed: V -199
